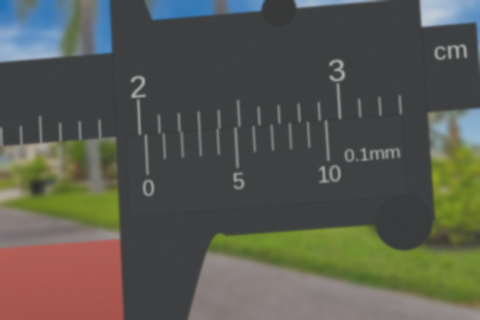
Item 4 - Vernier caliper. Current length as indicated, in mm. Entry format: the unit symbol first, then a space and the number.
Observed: mm 20.3
